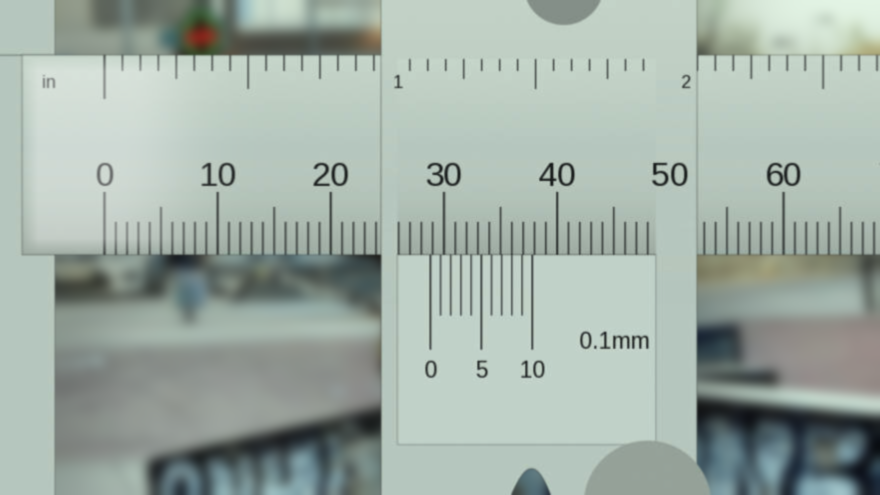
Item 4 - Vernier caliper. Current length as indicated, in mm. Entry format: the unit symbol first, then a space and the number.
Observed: mm 28.8
